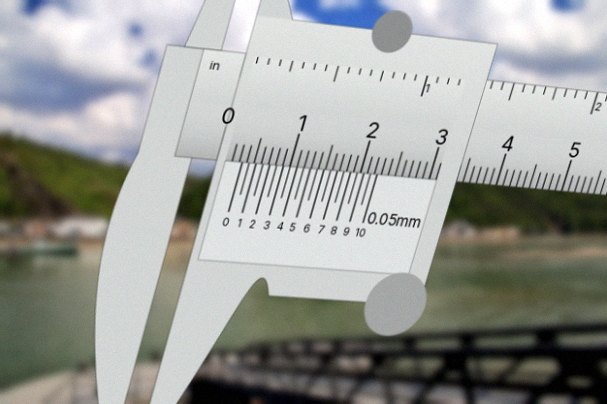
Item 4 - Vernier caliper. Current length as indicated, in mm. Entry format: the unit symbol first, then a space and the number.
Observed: mm 3.4
